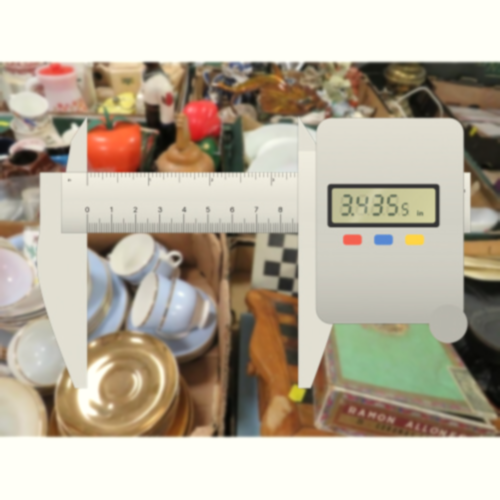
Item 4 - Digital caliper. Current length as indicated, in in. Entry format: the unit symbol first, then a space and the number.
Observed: in 3.4355
